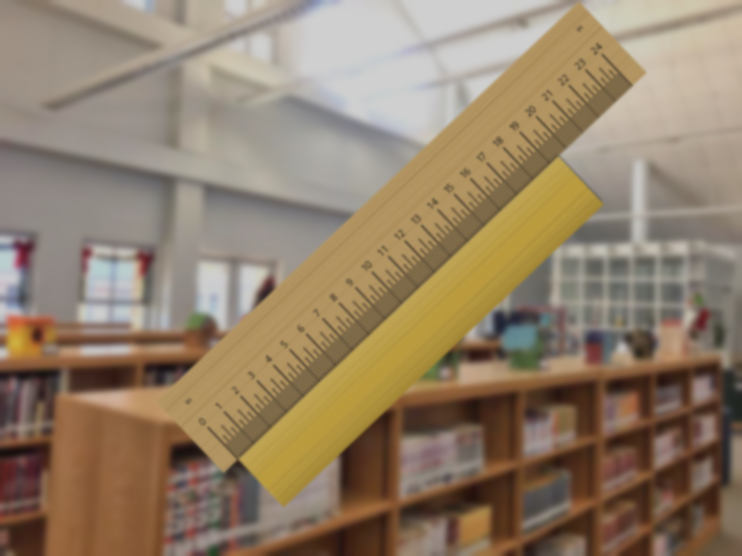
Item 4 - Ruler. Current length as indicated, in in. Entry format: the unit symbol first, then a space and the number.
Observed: in 19.5
